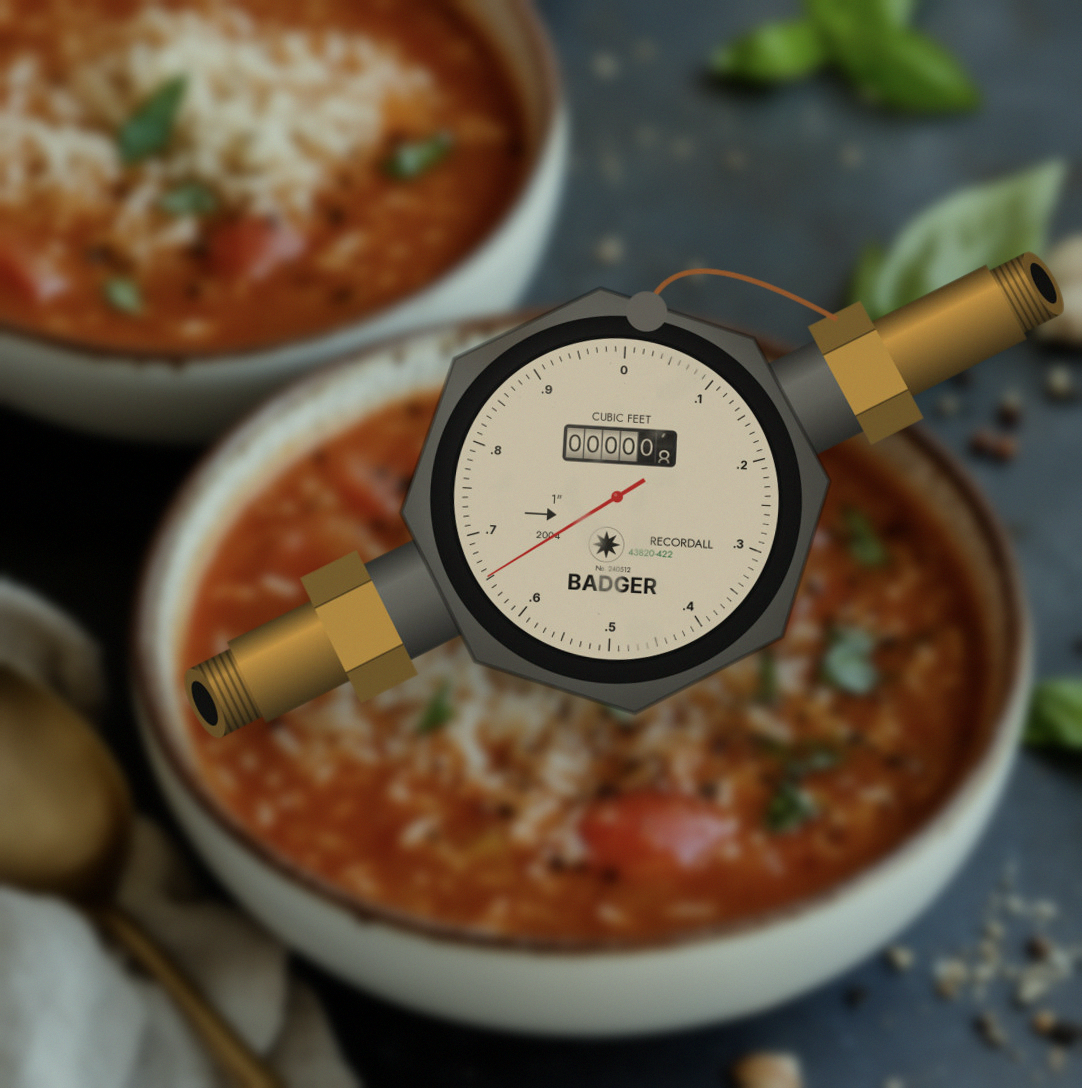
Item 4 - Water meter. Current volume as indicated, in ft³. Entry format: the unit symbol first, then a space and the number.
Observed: ft³ 7.65
